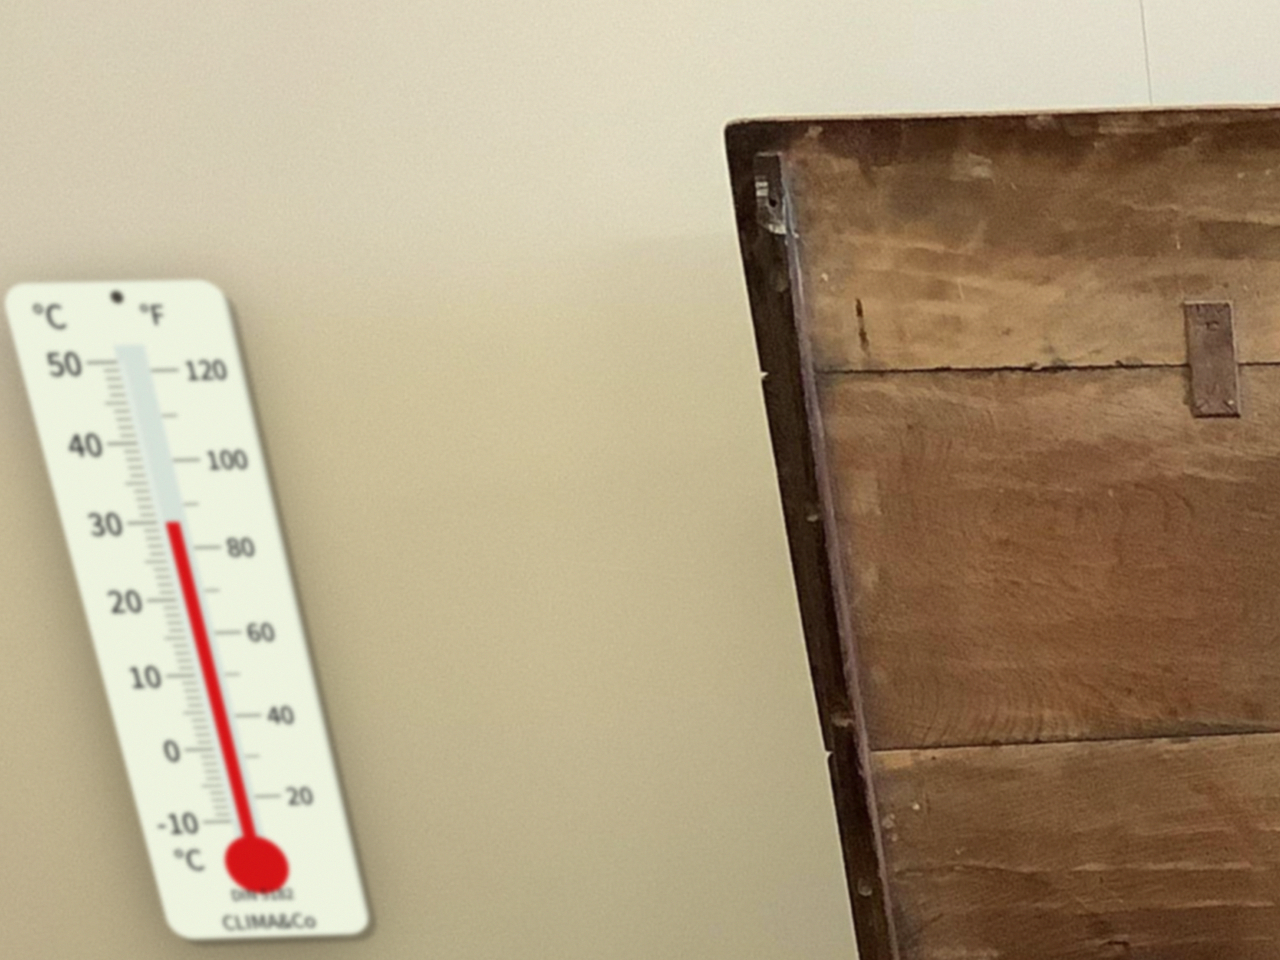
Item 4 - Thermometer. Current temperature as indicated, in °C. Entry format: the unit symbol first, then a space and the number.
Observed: °C 30
